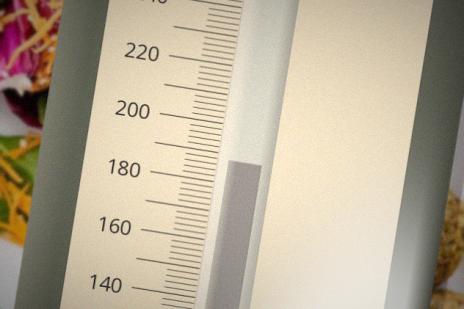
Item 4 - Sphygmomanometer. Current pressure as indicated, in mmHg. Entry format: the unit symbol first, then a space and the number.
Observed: mmHg 188
